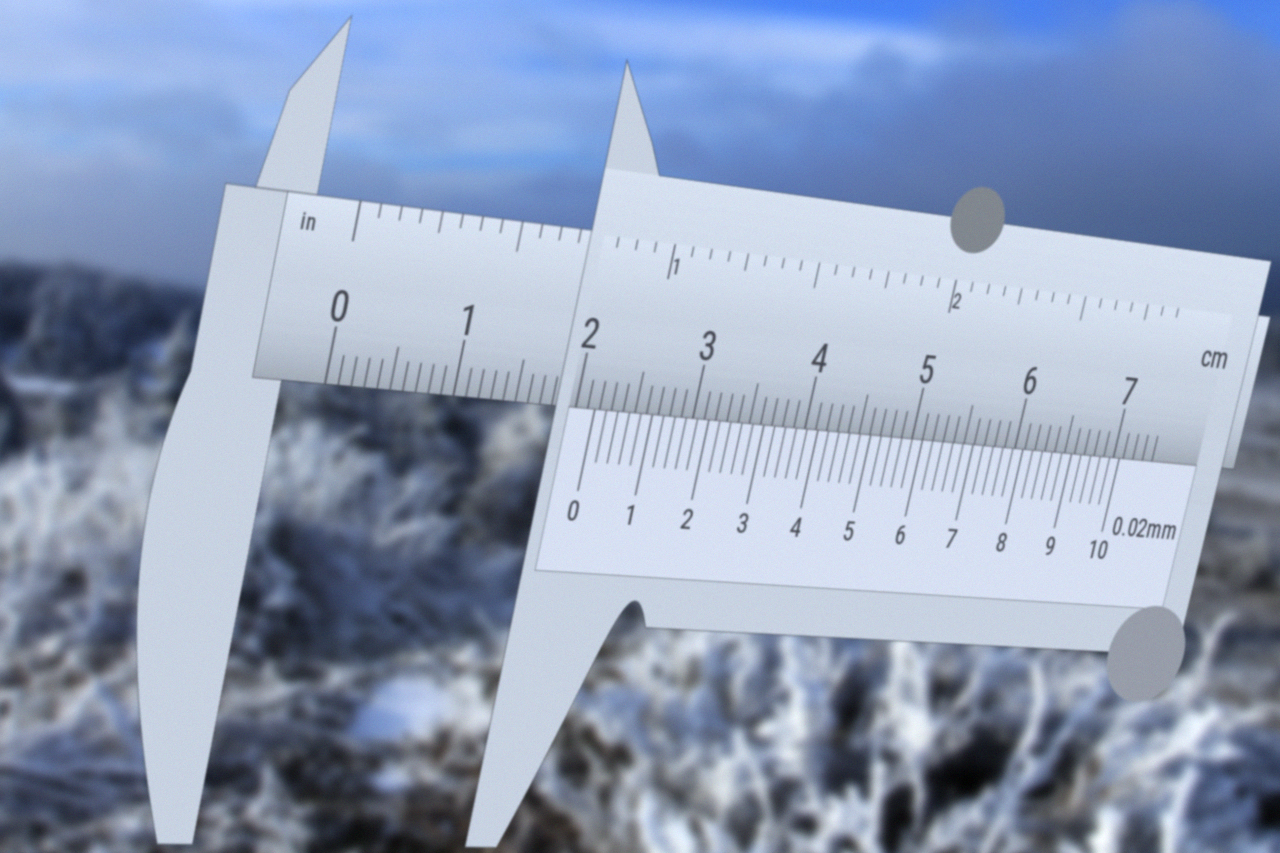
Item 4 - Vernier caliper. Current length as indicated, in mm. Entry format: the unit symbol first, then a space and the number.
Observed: mm 21.6
